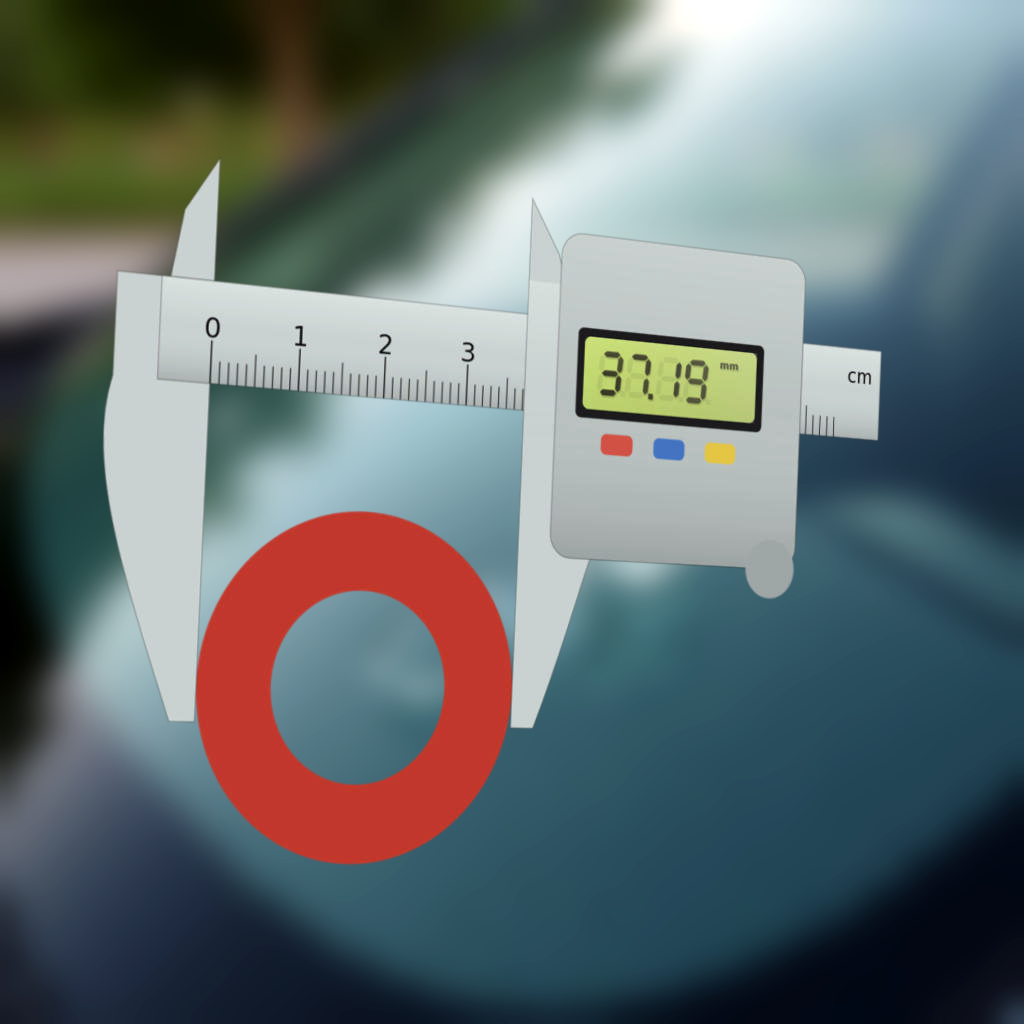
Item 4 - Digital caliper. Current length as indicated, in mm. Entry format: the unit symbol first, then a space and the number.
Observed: mm 37.19
